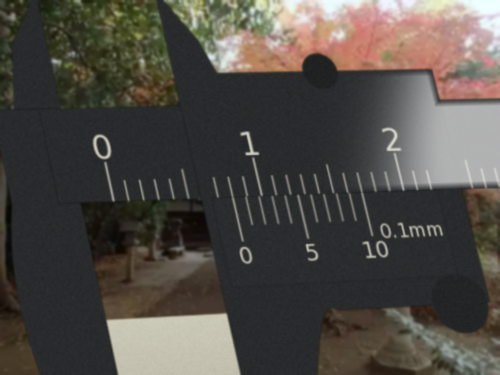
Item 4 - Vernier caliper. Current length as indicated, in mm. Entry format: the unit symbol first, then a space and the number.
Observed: mm 8.0
